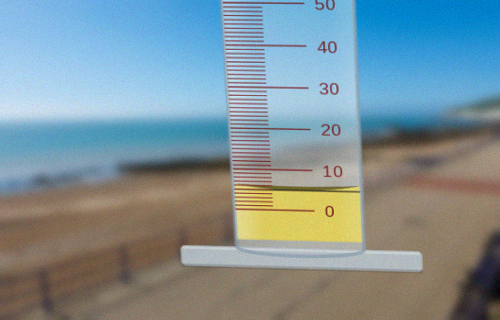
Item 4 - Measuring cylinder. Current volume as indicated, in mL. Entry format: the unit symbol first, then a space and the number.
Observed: mL 5
